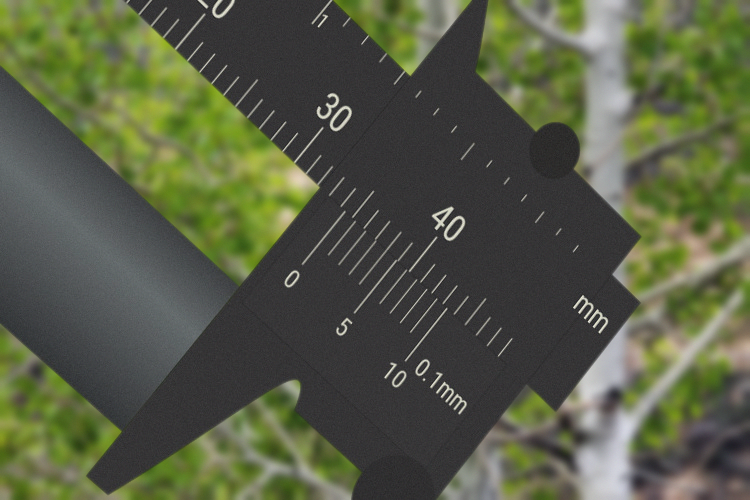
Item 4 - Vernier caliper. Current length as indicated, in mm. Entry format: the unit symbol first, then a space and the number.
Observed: mm 34.4
